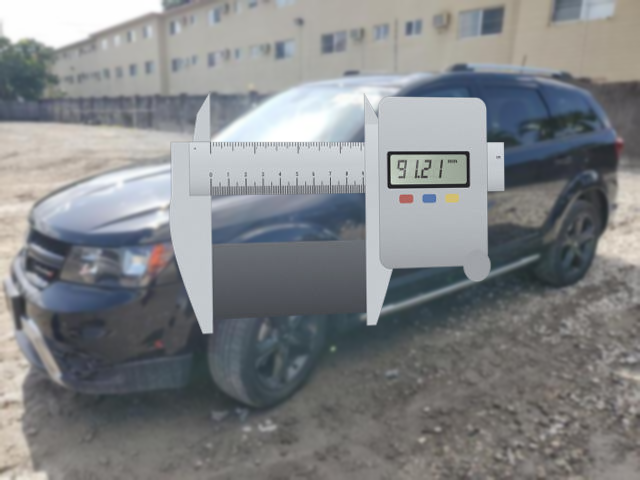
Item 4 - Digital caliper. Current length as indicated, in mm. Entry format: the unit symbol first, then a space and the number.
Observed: mm 91.21
